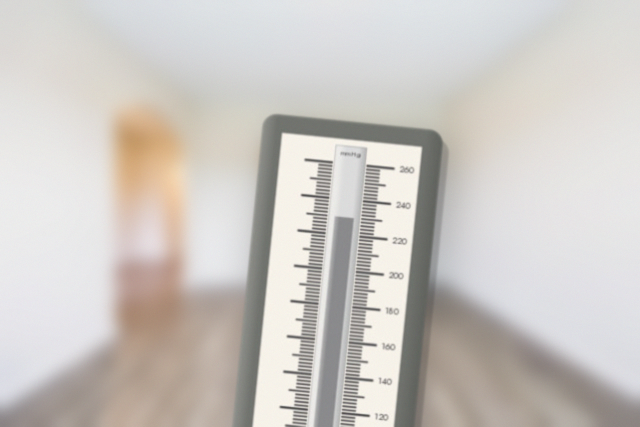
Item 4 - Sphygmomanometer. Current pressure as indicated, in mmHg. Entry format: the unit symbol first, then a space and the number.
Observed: mmHg 230
